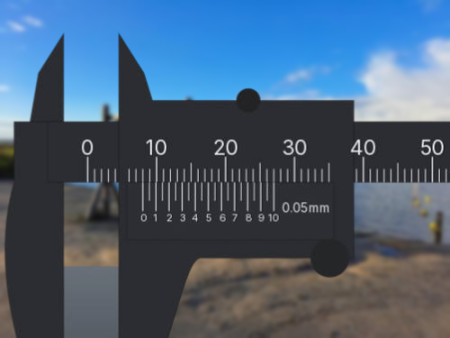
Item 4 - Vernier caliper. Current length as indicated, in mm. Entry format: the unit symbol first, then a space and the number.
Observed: mm 8.0
